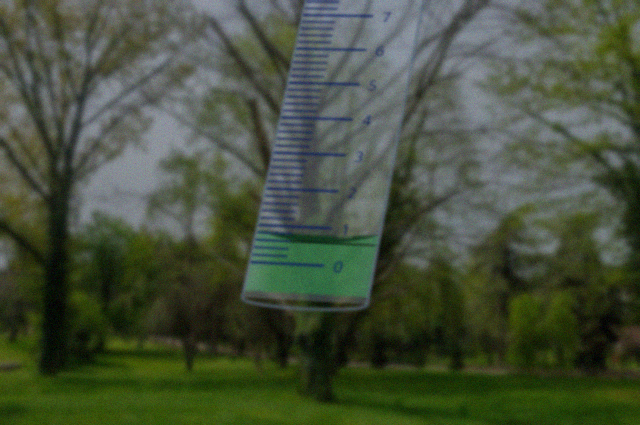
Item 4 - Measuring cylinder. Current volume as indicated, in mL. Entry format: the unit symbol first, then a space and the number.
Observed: mL 0.6
